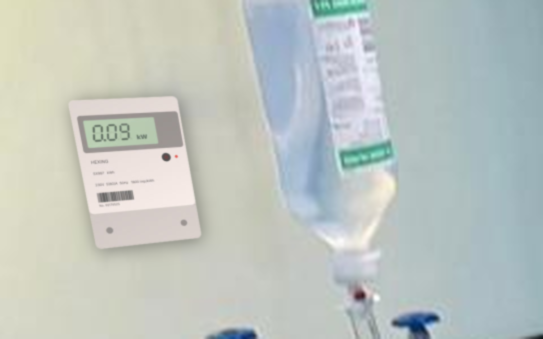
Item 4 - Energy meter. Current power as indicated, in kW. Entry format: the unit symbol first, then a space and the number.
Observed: kW 0.09
